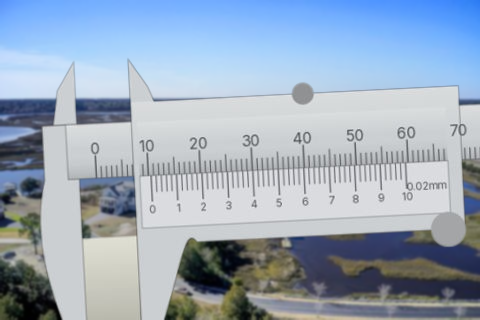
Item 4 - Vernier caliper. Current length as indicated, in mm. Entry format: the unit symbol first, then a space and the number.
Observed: mm 10.5
